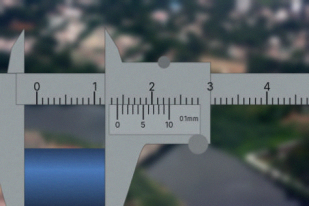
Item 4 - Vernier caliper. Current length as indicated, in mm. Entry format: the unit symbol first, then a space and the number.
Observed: mm 14.0
